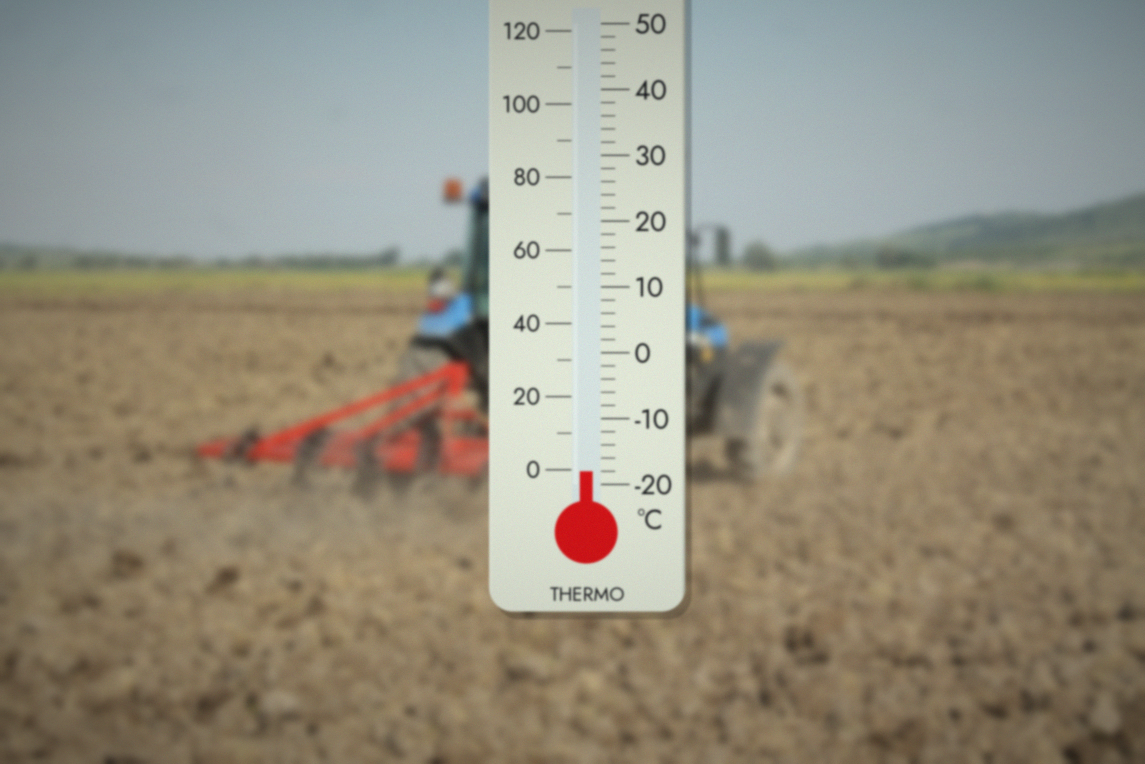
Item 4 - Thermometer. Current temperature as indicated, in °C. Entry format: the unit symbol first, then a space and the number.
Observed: °C -18
